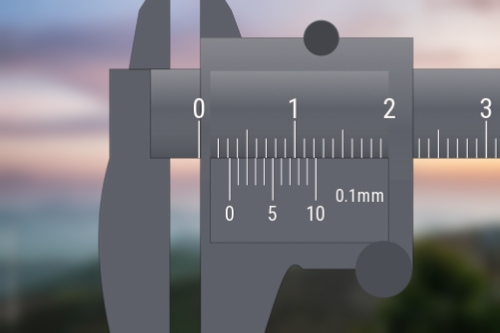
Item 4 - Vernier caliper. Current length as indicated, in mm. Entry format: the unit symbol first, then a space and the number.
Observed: mm 3.2
